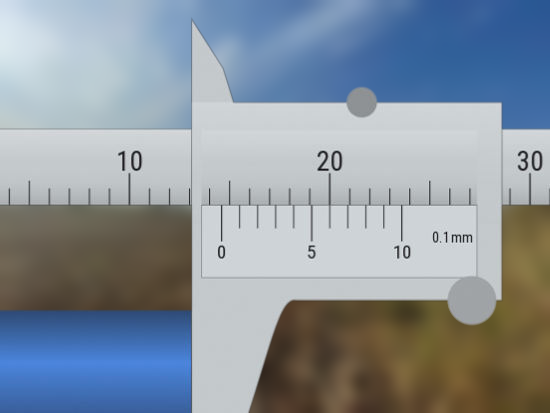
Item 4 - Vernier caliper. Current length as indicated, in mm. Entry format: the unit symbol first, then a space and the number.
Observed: mm 14.6
